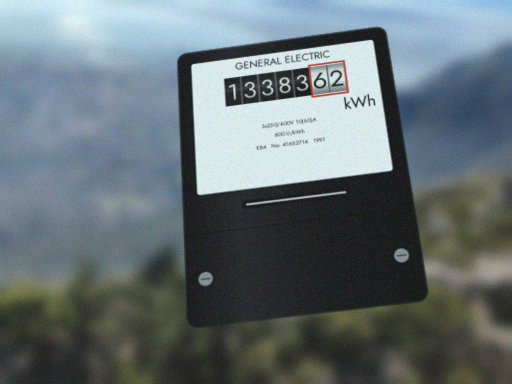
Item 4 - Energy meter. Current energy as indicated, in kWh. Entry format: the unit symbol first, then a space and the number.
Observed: kWh 13383.62
